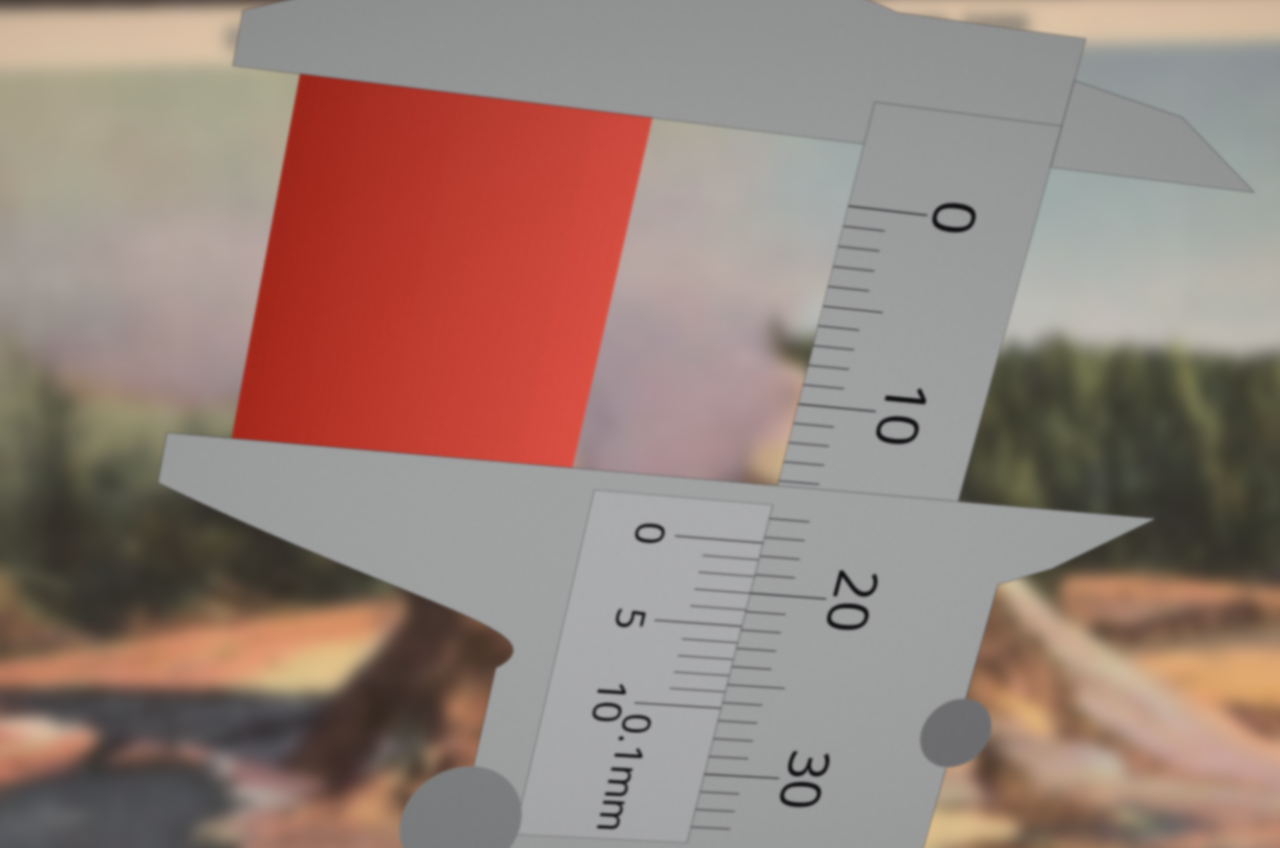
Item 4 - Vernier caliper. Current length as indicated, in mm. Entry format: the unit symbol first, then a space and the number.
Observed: mm 17.3
